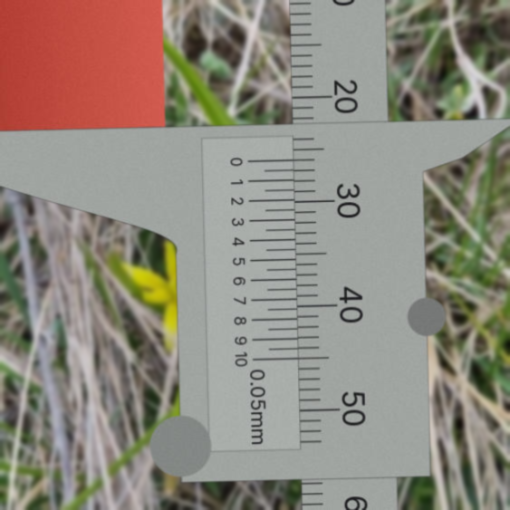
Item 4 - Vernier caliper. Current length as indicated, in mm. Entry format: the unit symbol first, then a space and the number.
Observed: mm 26.0
